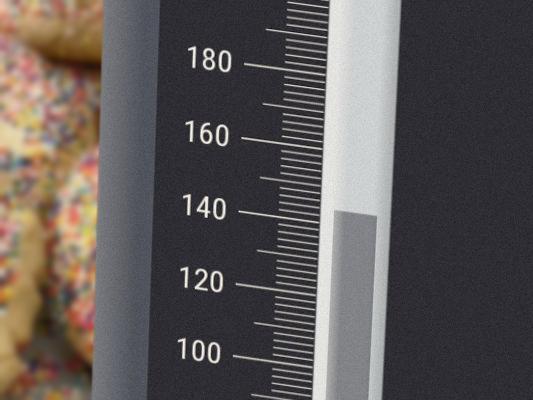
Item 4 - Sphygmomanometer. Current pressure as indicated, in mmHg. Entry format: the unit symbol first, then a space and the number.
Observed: mmHg 144
